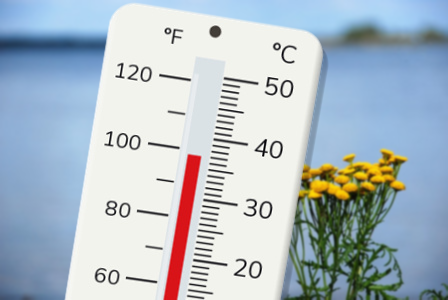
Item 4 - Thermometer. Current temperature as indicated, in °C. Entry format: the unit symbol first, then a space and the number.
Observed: °C 37
